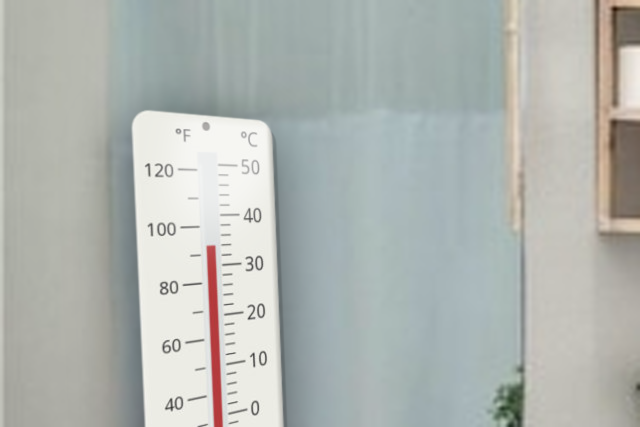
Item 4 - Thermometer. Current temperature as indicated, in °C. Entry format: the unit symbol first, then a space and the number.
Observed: °C 34
